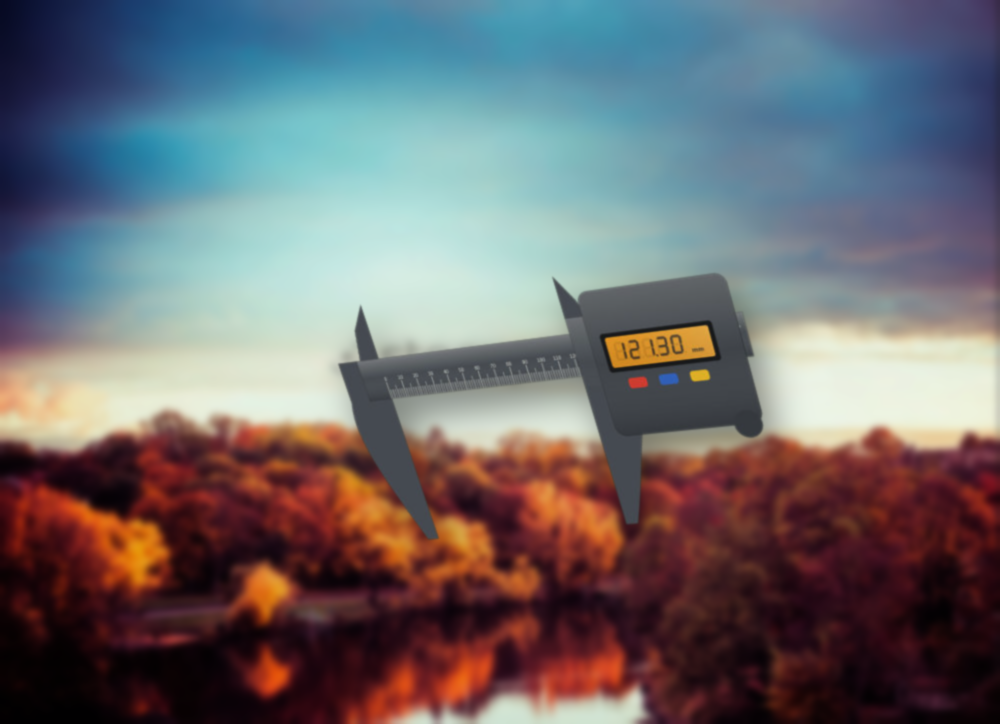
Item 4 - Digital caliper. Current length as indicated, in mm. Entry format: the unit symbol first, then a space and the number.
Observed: mm 121.30
